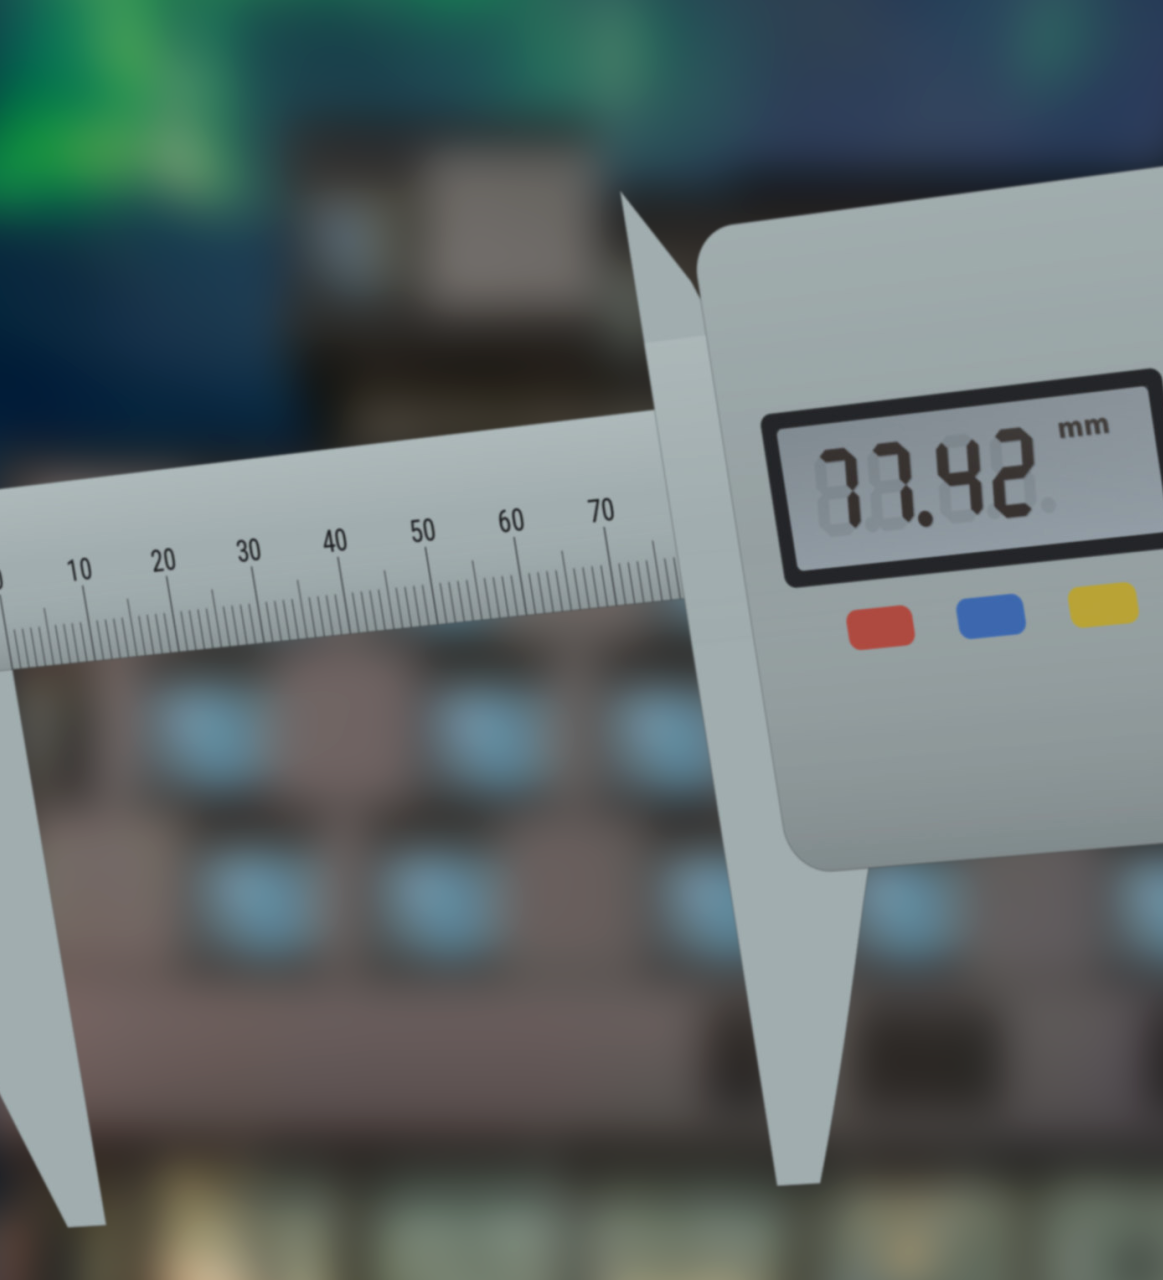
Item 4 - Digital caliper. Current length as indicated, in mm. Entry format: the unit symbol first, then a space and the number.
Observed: mm 77.42
